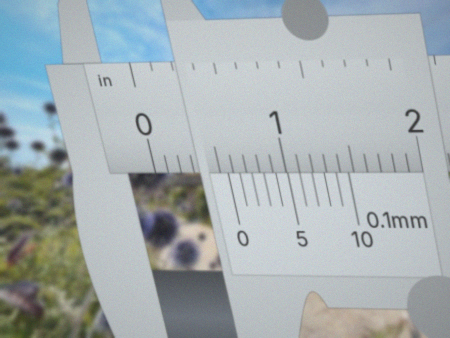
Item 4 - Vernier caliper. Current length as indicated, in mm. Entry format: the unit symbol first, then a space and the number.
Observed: mm 5.6
